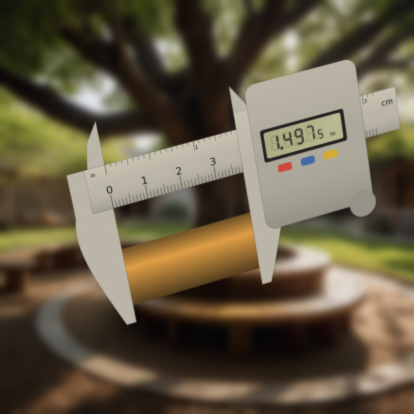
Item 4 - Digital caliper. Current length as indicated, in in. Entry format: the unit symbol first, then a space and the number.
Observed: in 1.4975
